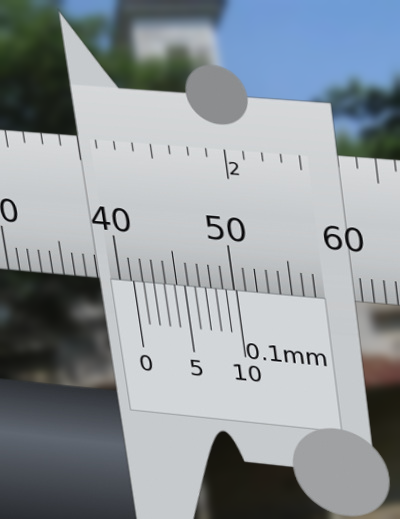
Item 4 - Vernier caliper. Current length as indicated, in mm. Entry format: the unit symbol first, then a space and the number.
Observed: mm 41.2
